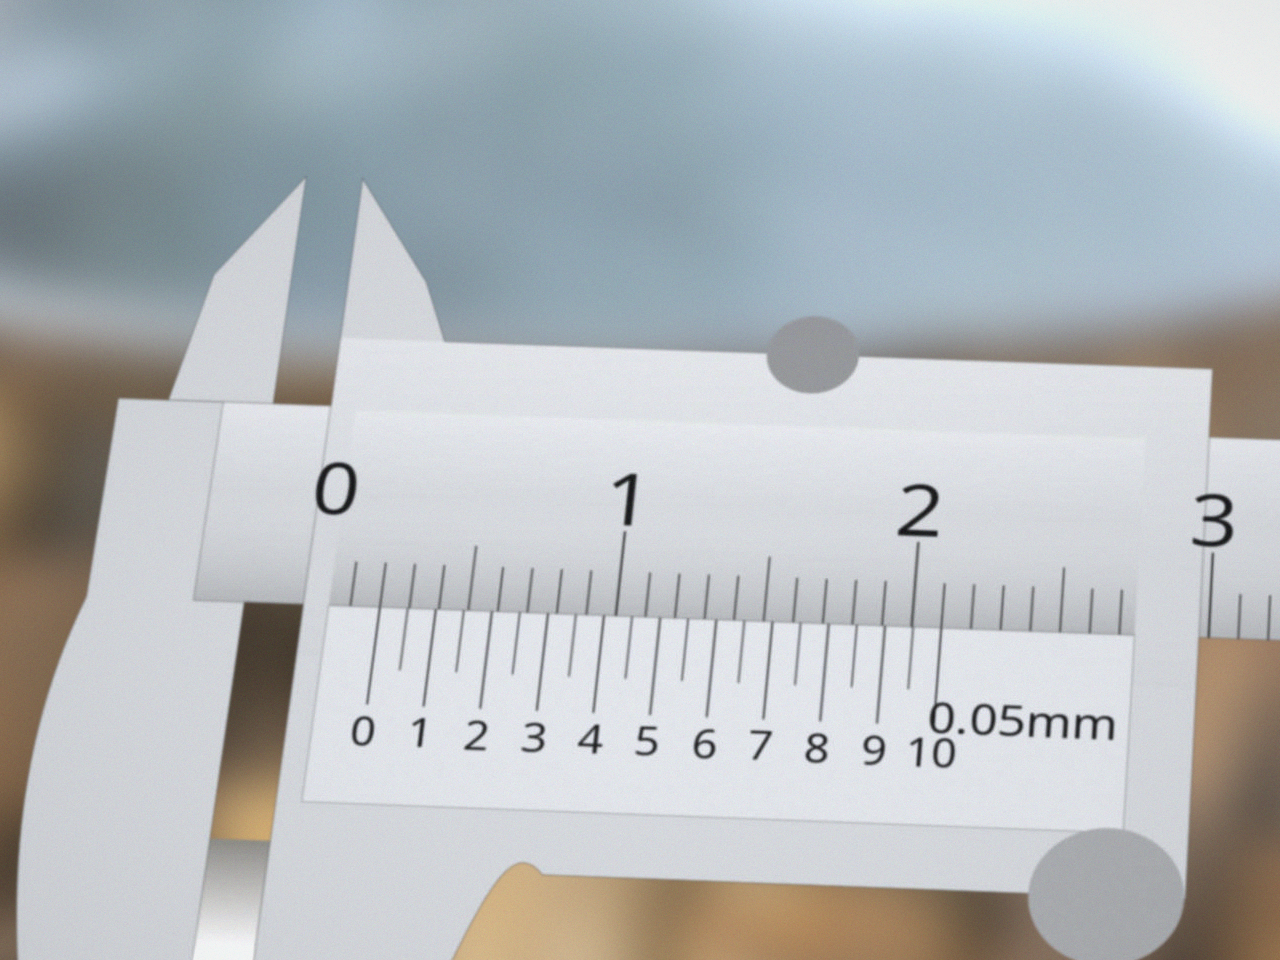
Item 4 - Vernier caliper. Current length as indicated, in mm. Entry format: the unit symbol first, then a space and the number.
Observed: mm 2.0
